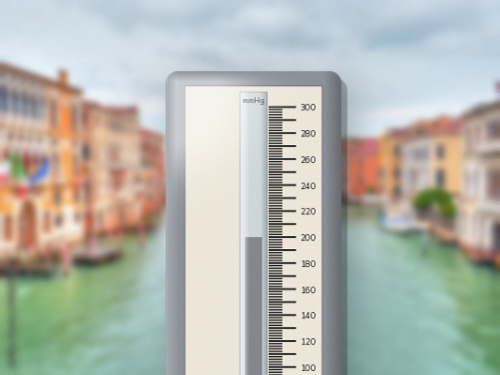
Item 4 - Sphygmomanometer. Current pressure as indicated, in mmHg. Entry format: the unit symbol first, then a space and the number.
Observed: mmHg 200
